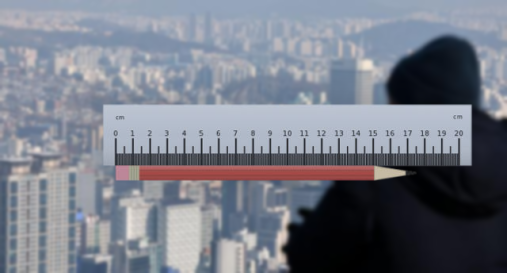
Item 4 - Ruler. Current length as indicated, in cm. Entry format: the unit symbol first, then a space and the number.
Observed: cm 17.5
